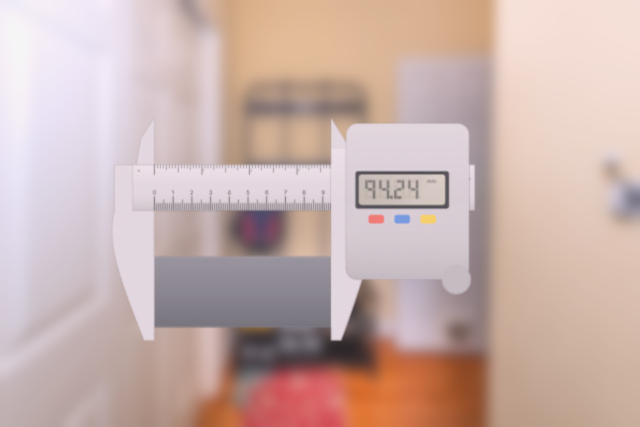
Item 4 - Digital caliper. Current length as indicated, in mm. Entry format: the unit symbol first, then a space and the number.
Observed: mm 94.24
